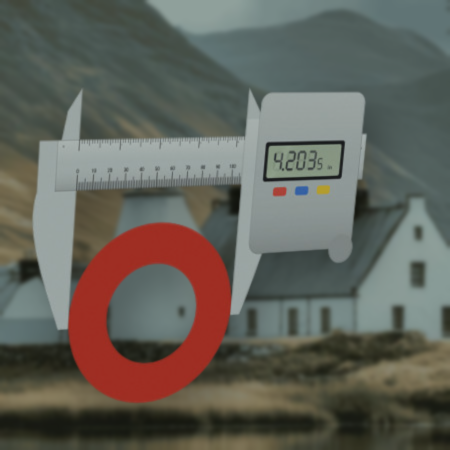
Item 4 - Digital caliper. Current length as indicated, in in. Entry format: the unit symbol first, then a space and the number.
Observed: in 4.2035
